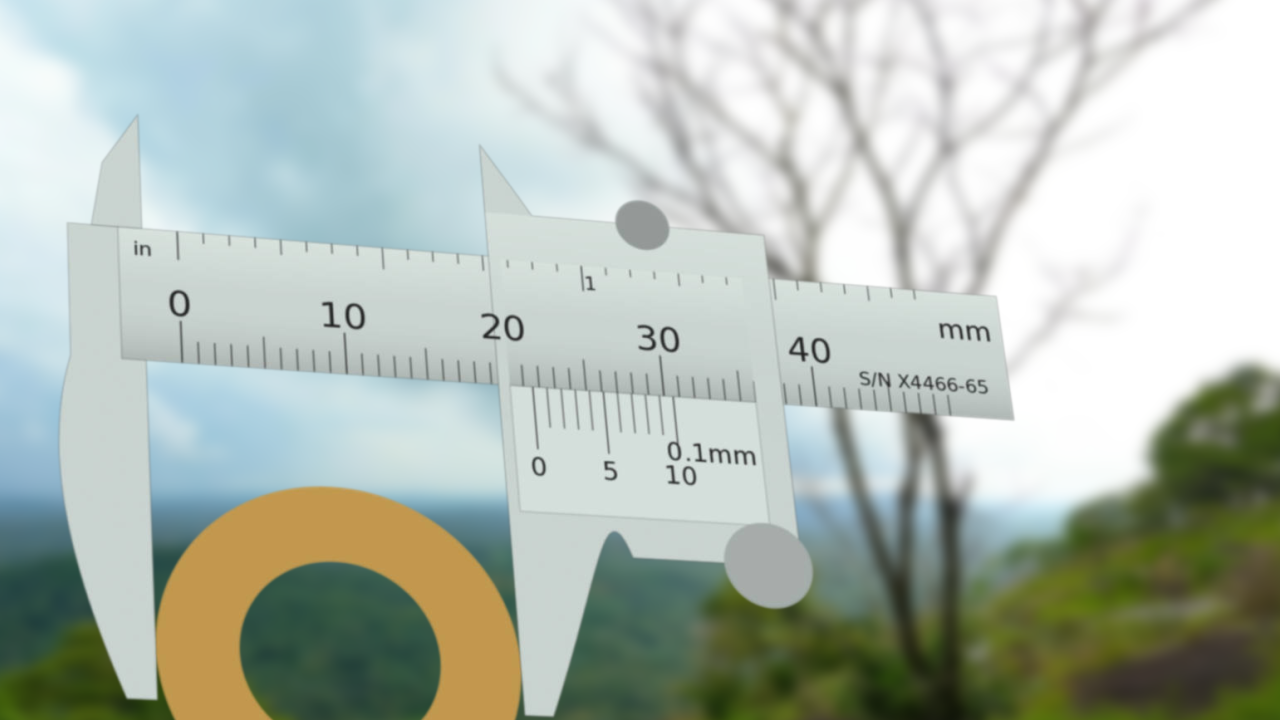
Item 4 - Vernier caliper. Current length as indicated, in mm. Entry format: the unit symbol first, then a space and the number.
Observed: mm 21.6
